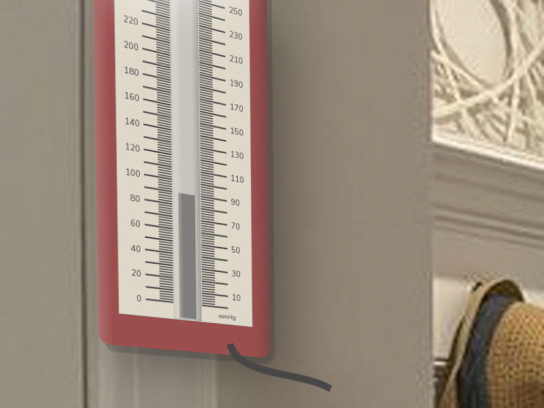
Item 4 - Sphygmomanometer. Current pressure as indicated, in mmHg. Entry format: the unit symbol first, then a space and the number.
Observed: mmHg 90
